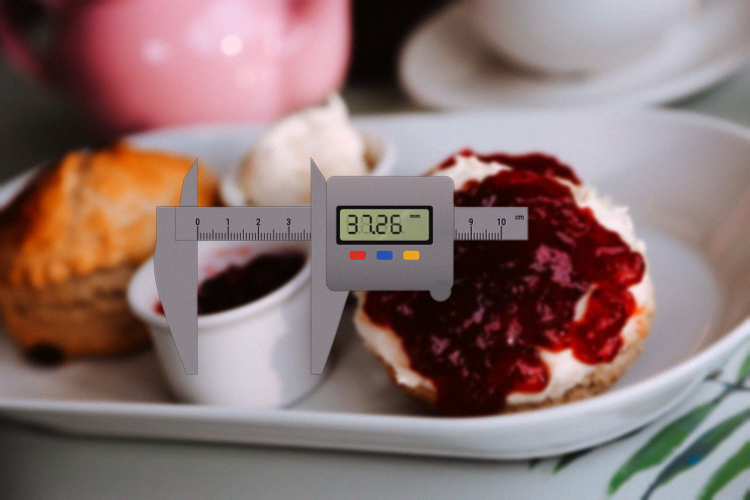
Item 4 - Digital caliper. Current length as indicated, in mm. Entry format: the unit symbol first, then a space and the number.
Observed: mm 37.26
